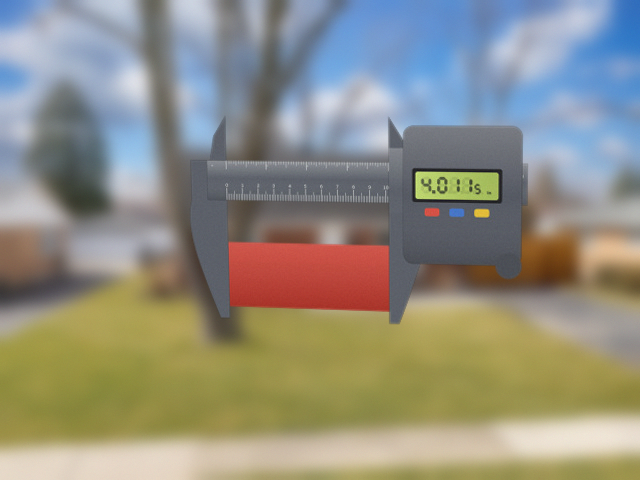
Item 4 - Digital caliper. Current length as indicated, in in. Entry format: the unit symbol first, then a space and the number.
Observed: in 4.0115
